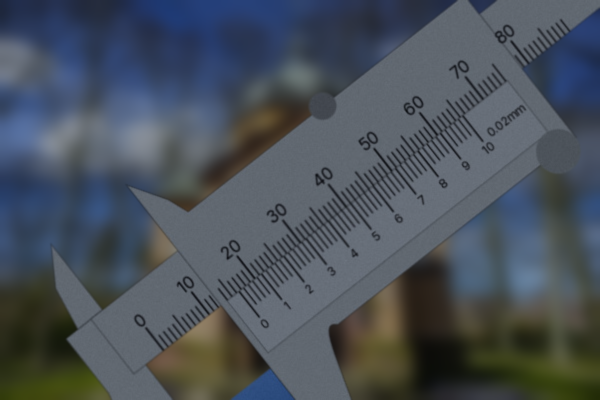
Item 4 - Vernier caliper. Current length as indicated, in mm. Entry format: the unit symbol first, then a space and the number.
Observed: mm 16.5
